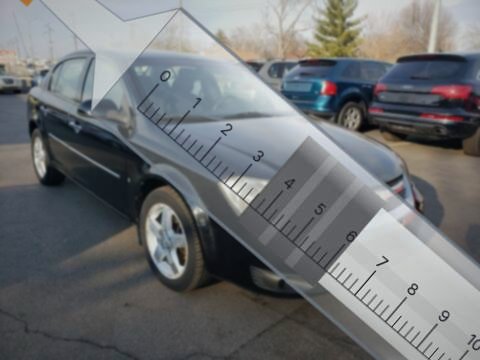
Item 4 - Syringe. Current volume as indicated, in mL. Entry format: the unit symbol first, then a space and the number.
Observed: mL 3.6
